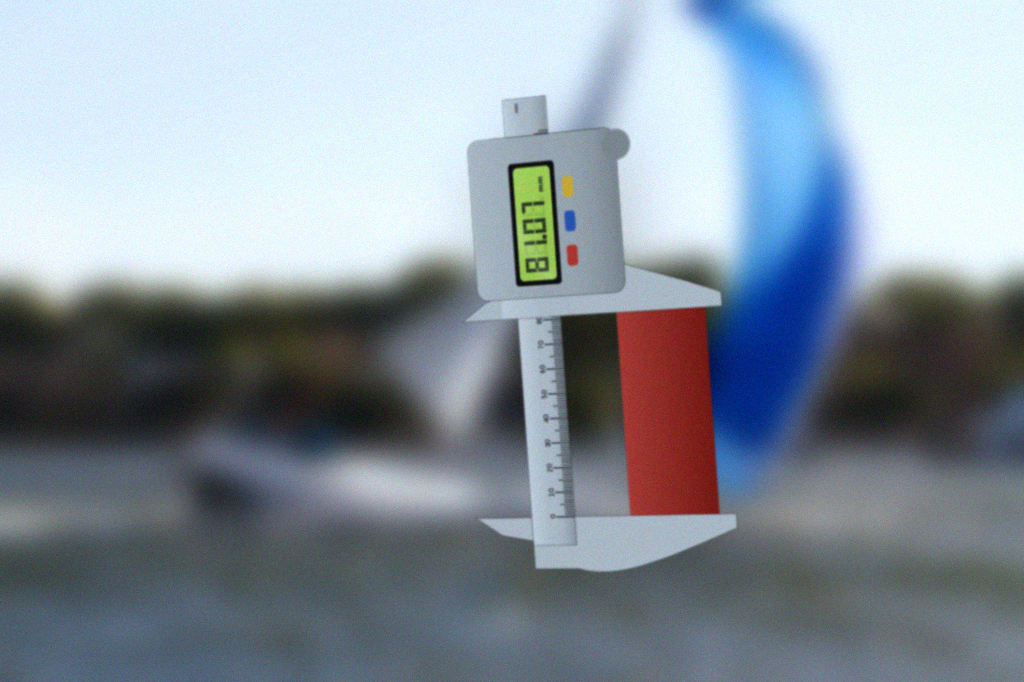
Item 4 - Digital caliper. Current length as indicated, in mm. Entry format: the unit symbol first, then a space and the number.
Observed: mm 81.07
